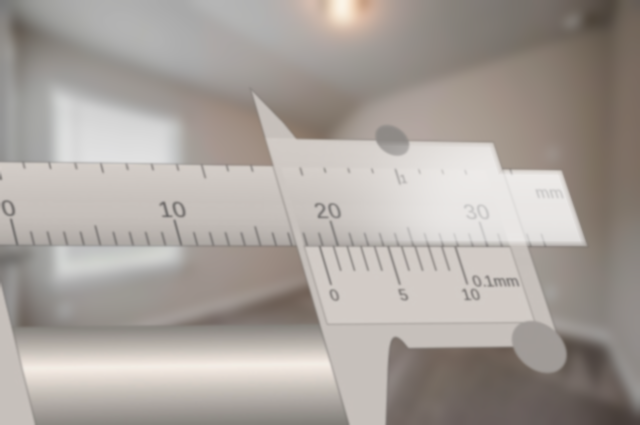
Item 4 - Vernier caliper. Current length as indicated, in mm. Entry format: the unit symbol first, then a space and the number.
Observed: mm 18.8
